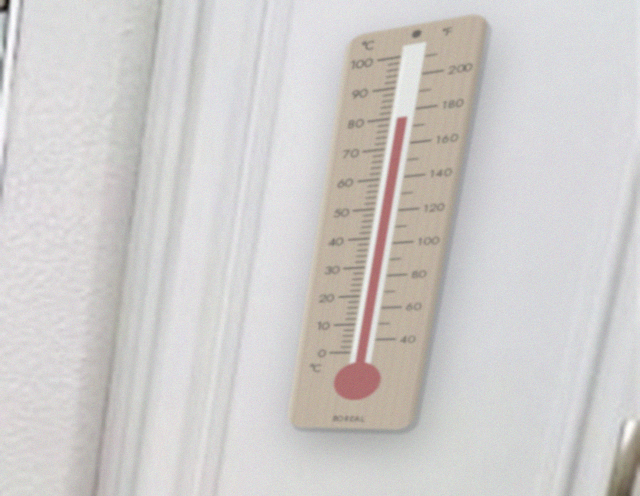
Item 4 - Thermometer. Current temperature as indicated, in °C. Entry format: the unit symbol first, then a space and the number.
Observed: °C 80
